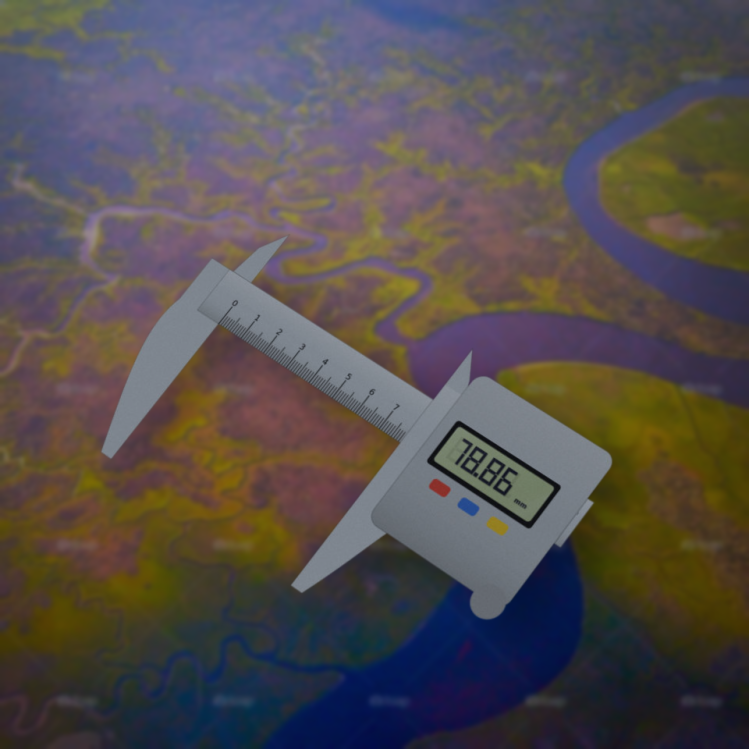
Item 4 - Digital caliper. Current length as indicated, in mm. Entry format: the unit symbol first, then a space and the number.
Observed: mm 78.86
